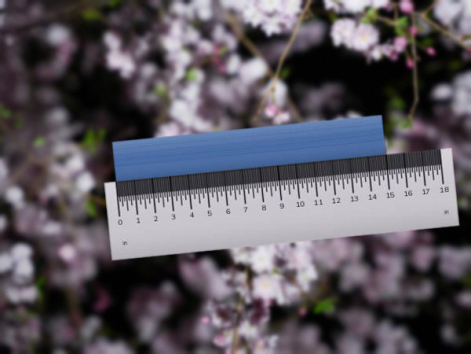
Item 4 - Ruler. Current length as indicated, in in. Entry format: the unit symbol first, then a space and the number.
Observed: in 15
